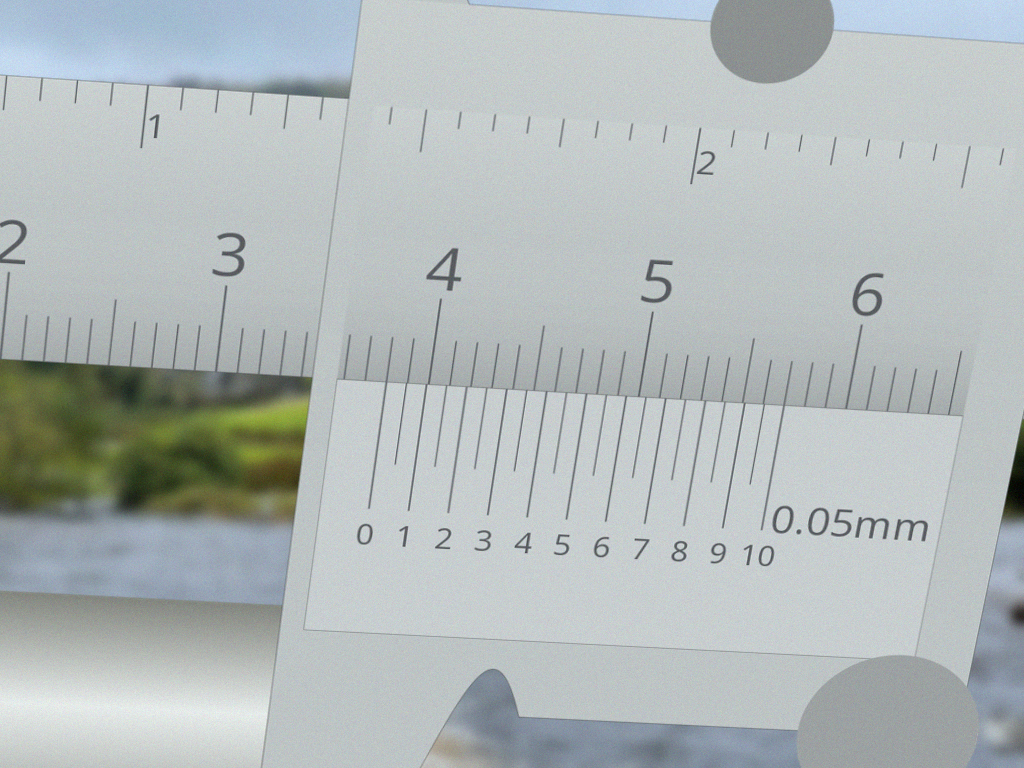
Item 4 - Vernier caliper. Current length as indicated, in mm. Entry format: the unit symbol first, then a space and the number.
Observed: mm 38.0
